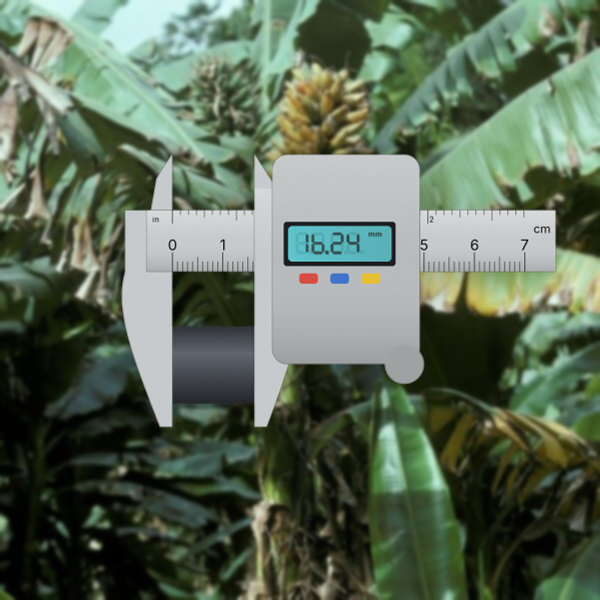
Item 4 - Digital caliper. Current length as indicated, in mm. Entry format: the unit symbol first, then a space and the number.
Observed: mm 16.24
